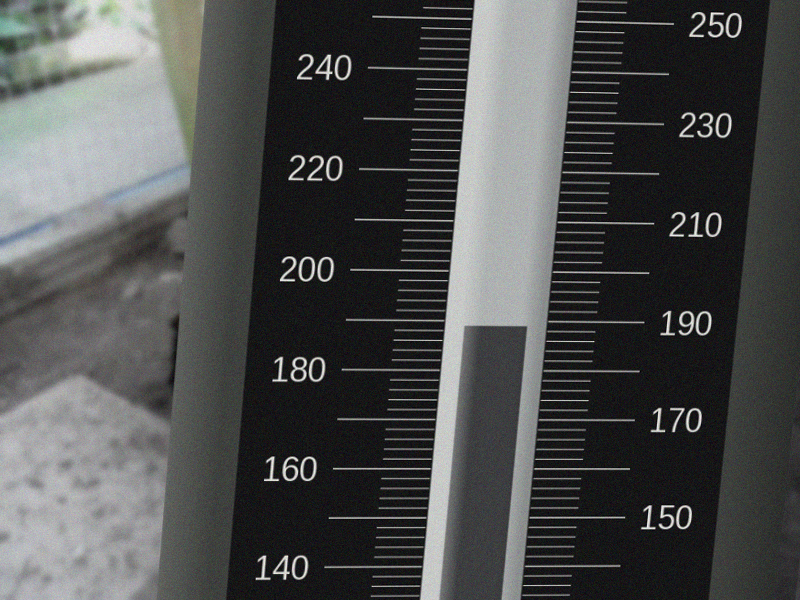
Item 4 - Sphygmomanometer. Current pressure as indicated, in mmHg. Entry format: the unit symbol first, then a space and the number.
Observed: mmHg 189
